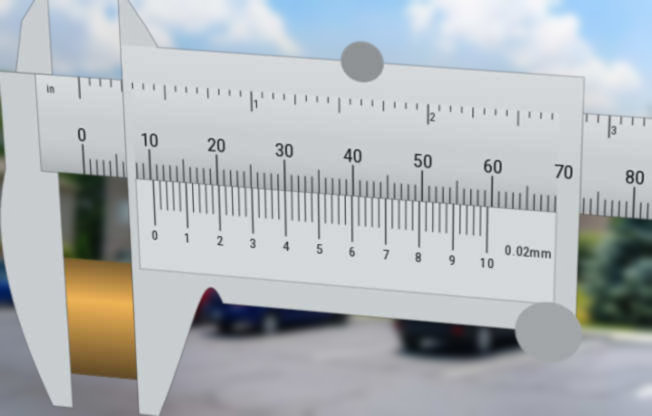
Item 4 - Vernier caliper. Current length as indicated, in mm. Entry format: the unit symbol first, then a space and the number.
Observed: mm 10.4
